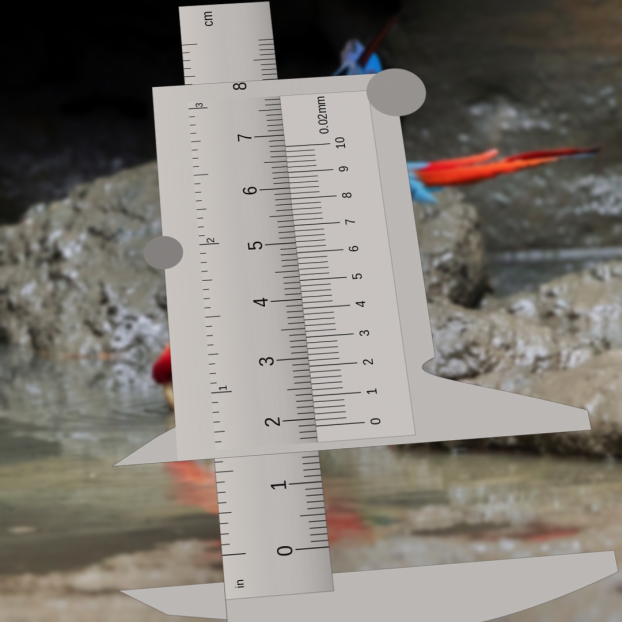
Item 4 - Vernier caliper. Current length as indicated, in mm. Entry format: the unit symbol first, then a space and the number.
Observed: mm 18.8
